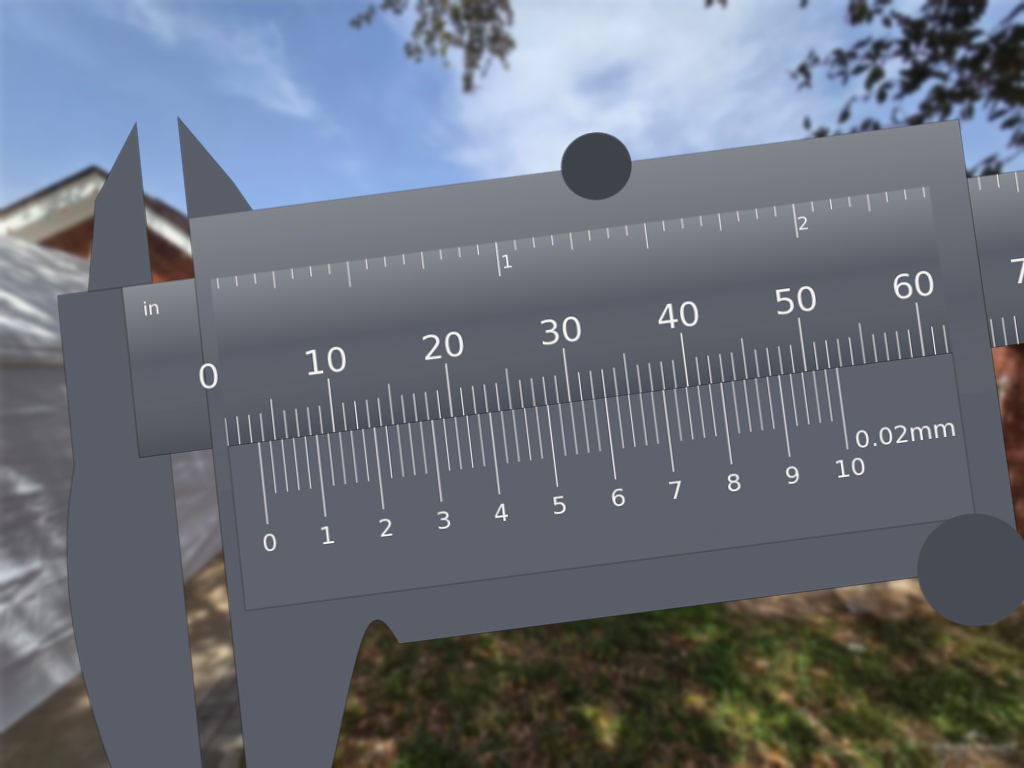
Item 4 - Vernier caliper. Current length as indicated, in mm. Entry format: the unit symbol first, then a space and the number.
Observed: mm 3.6
